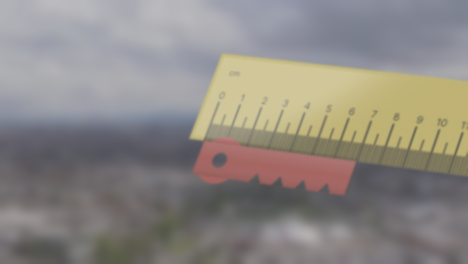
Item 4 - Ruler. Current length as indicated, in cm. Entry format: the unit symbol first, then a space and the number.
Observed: cm 7
